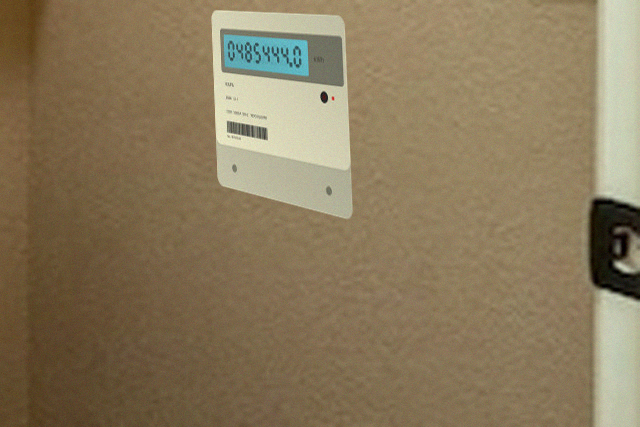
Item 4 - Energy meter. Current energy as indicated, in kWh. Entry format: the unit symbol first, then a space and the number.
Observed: kWh 485444.0
